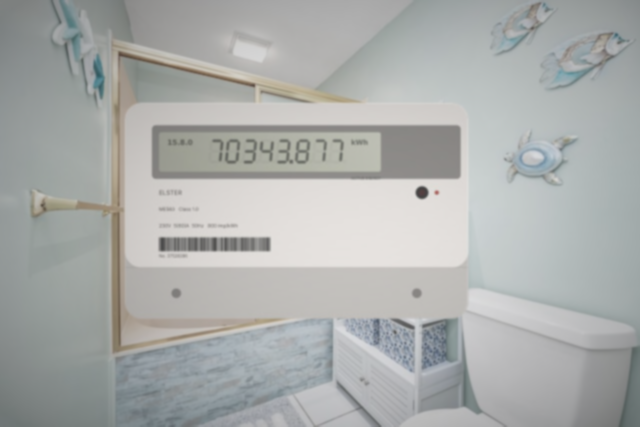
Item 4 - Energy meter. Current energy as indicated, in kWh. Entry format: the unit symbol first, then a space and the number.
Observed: kWh 70343.877
